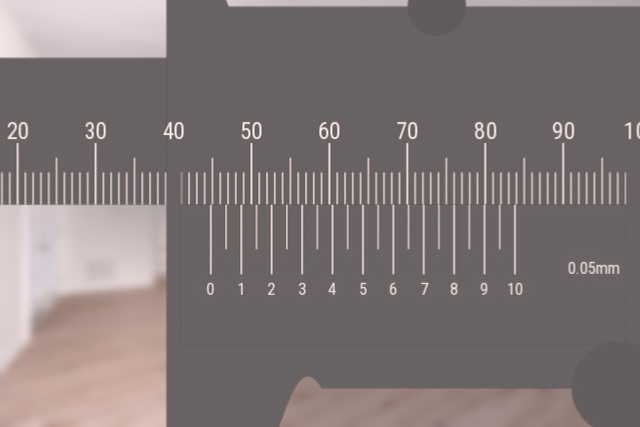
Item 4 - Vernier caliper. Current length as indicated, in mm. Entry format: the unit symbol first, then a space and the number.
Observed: mm 44.8
